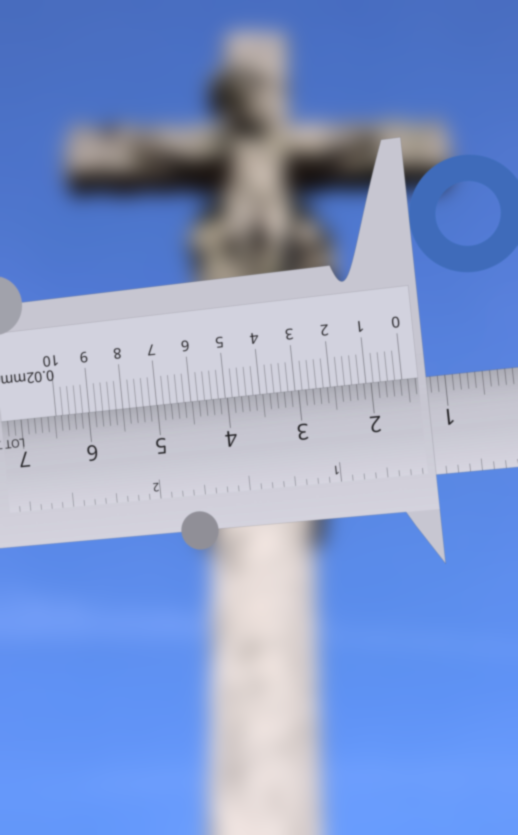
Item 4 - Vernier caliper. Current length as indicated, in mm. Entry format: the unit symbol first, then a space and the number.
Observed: mm 15.8
